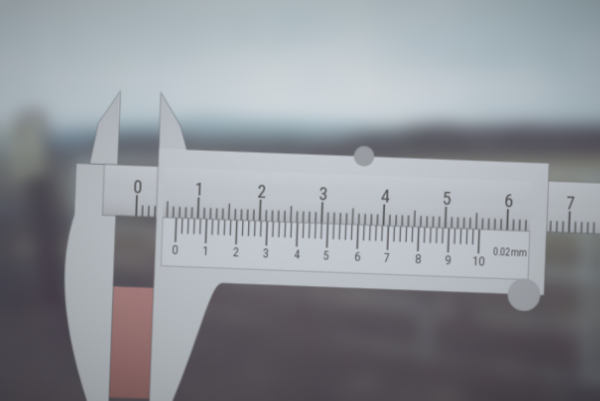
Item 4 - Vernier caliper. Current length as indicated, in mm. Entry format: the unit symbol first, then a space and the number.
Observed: mm 6.5
